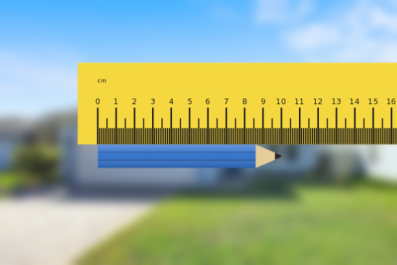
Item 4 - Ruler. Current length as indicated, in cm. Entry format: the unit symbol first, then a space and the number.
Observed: cm 10
